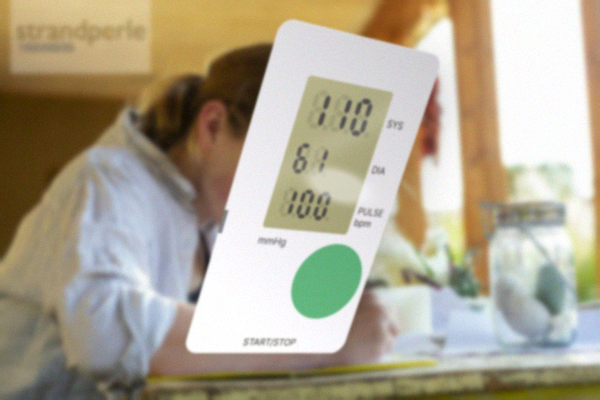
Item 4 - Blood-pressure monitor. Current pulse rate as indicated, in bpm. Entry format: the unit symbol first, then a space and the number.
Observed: bpm 100
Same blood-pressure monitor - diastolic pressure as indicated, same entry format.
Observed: mmHg 61
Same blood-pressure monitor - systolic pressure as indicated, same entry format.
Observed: mmHg 110
